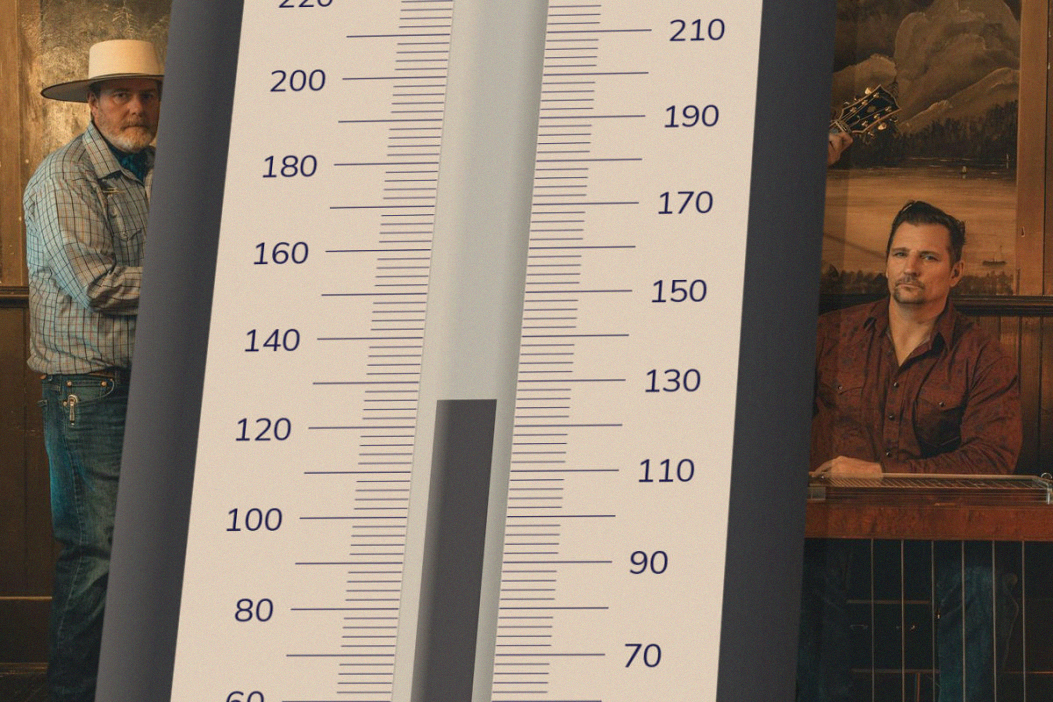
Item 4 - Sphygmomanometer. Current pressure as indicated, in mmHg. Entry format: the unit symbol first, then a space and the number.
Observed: mmHg 126
